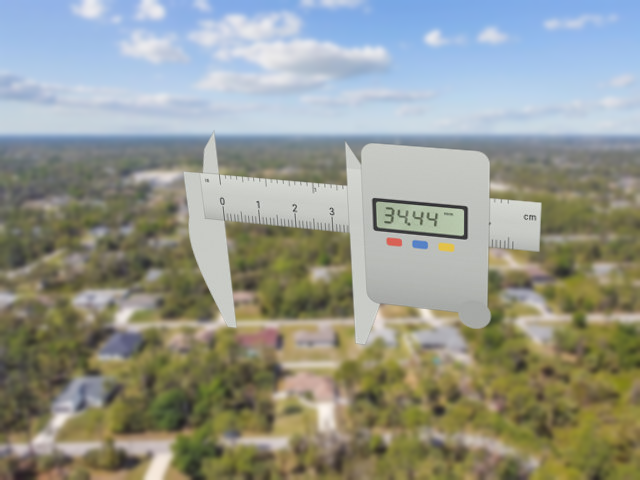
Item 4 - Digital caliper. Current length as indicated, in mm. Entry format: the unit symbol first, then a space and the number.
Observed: mm 34.44
